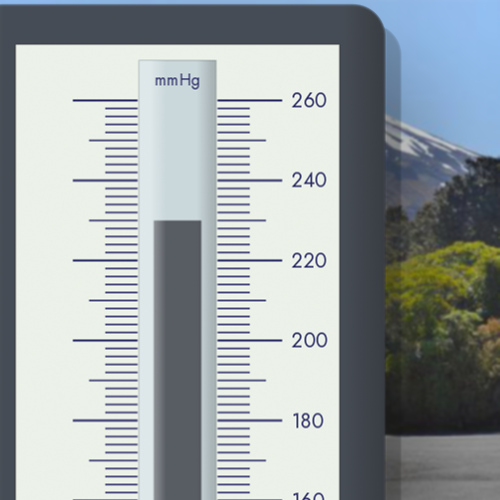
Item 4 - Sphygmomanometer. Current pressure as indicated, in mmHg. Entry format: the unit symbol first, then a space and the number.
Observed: mmHg 230
